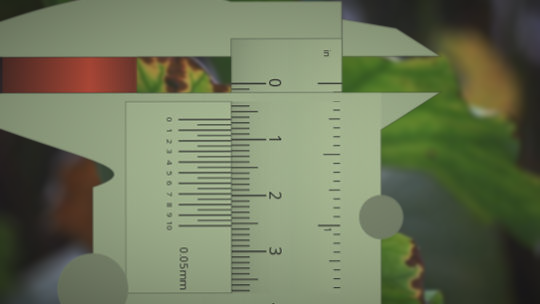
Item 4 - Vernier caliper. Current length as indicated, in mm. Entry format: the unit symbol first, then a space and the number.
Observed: mm 6.4
